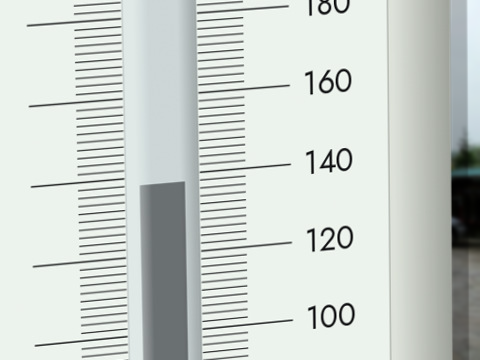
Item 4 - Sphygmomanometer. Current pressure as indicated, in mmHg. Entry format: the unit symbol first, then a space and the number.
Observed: mmHg 138
